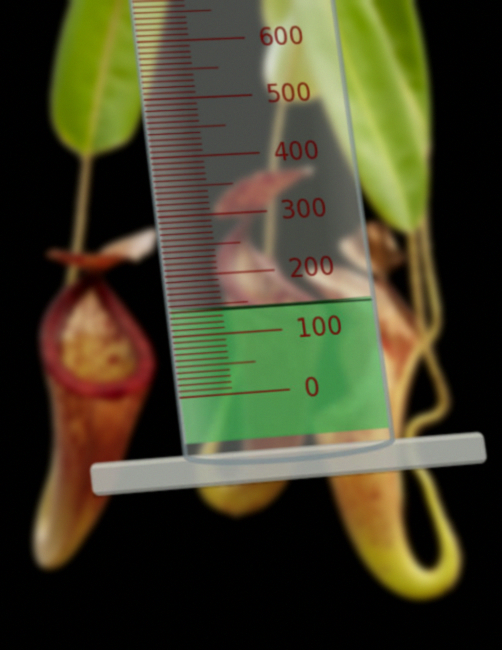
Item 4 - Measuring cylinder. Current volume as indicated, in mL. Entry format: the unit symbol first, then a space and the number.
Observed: mL 140
